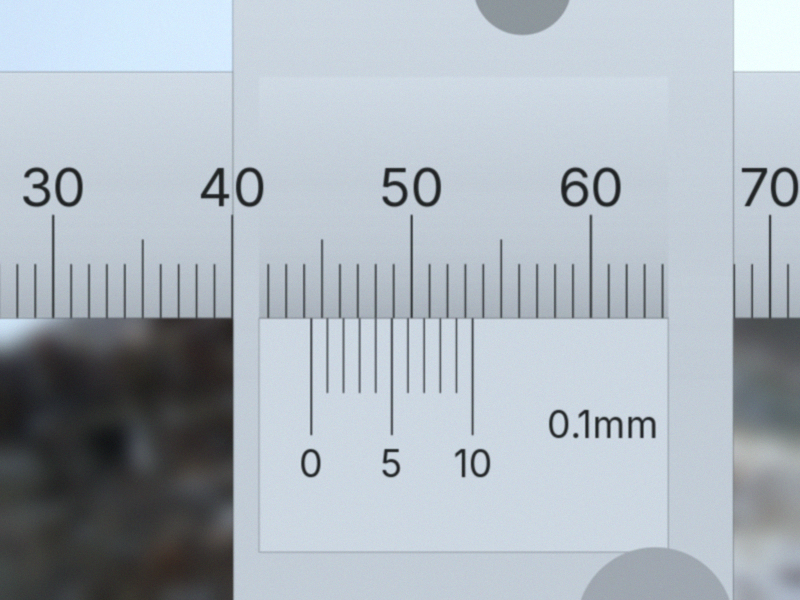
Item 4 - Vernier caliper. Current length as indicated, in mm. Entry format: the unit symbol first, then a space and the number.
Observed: mm 44.4
